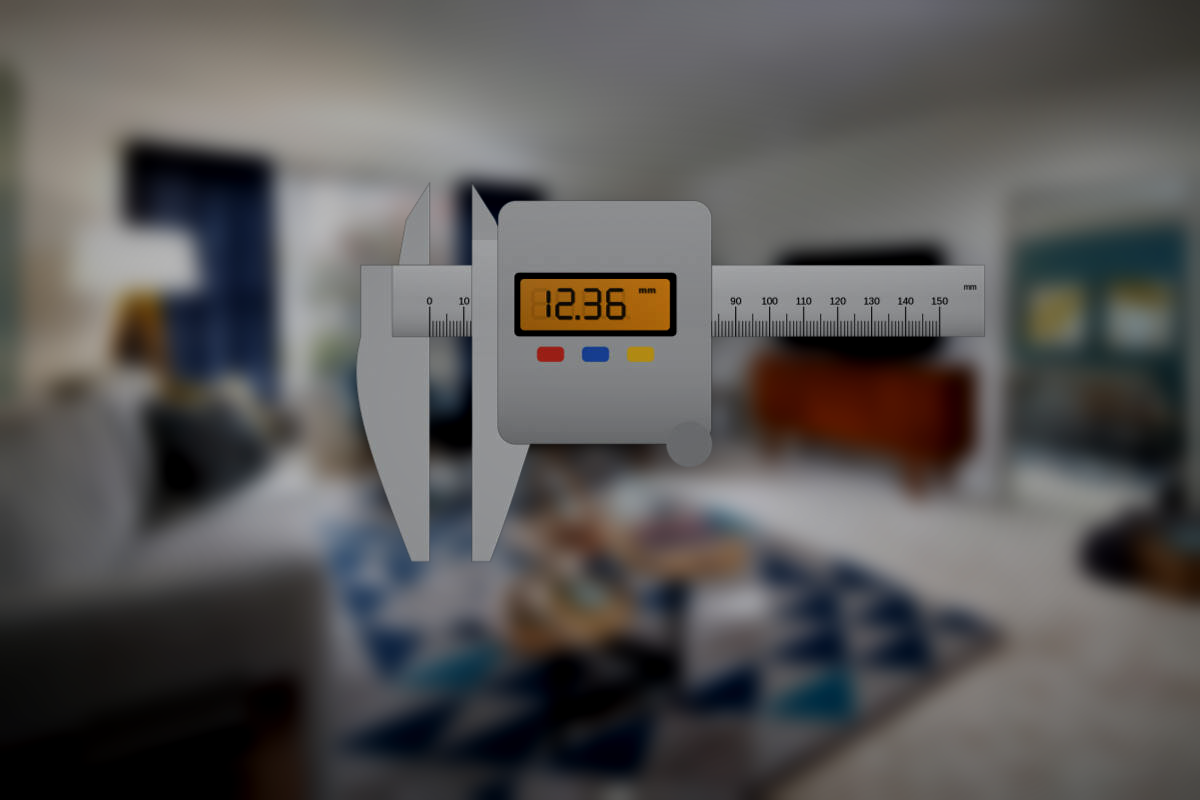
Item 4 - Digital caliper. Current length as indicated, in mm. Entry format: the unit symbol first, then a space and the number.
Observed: mm 12.36
